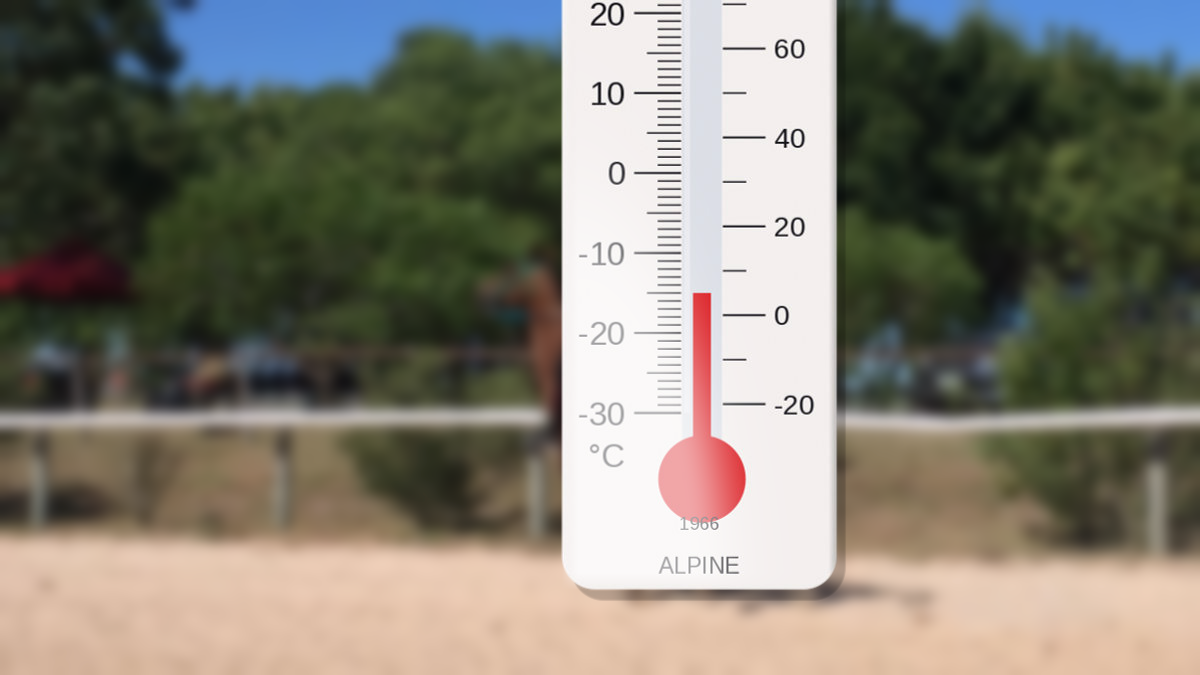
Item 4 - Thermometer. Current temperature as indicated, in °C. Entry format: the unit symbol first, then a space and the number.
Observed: °C -15
